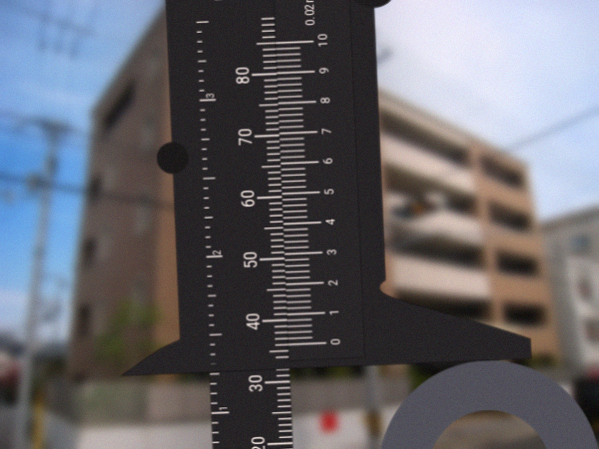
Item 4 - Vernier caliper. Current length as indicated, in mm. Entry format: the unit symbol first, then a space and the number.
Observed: mm 36.0
